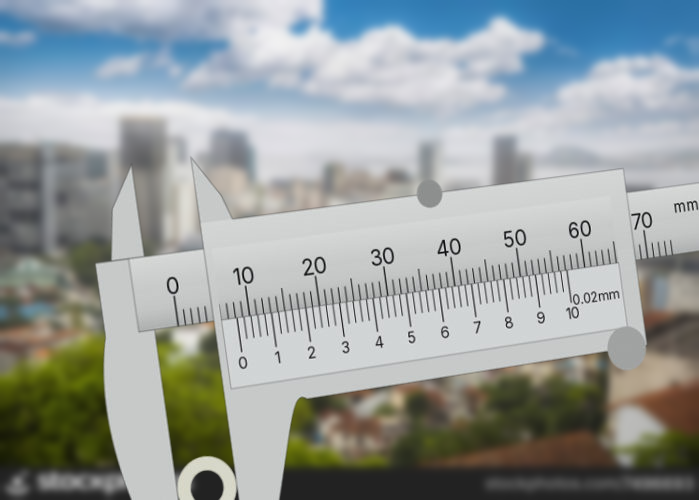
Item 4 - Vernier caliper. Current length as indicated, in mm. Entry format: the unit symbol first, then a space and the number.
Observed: mm 8.2
